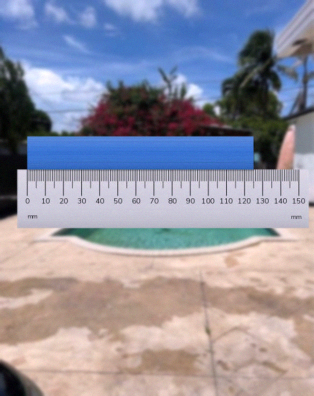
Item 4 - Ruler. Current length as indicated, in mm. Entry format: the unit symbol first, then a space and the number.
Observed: mm 125
